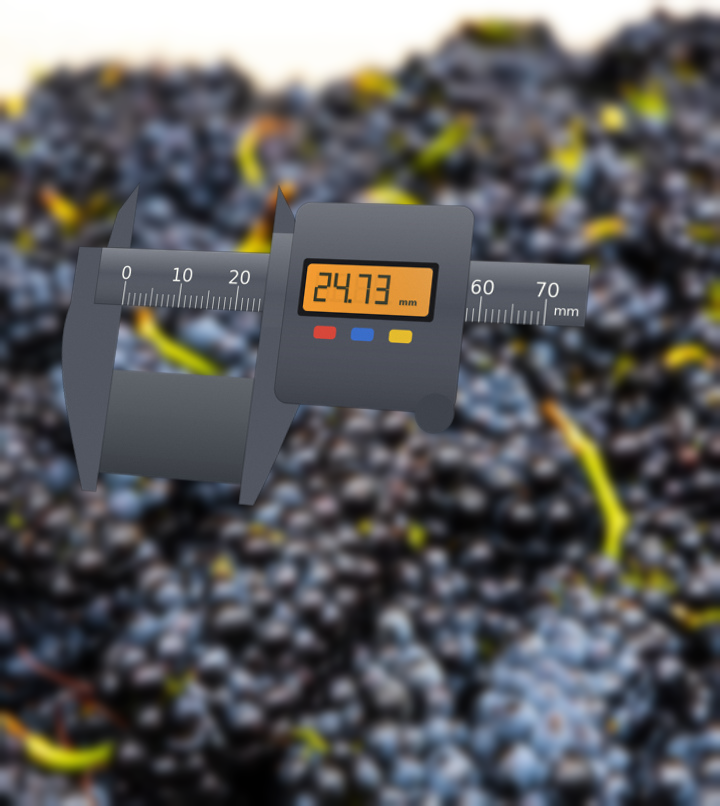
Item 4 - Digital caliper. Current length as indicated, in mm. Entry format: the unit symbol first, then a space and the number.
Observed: mm 24.73
